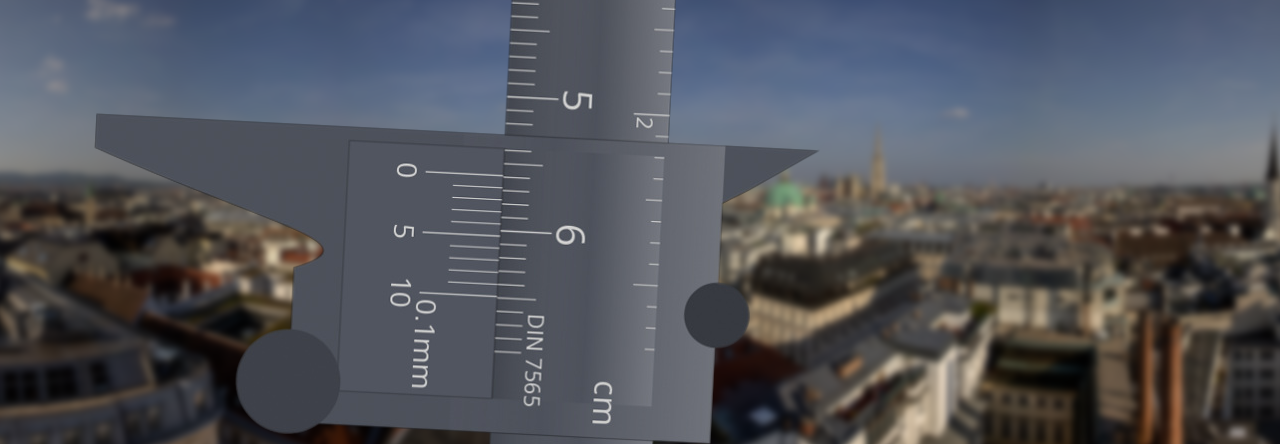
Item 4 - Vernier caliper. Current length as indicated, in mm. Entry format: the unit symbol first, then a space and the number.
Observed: mm 55.9
